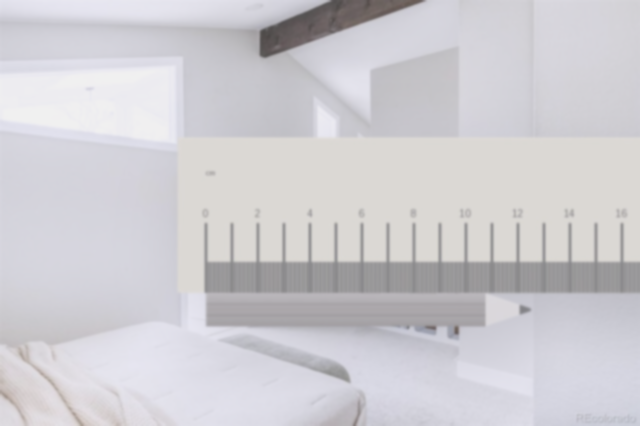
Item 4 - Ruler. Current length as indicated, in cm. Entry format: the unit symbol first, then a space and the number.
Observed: cm 12.5
